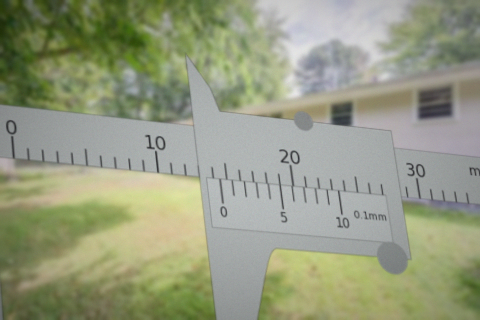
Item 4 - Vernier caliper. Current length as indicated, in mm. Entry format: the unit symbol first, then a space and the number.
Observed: mm 14.5
